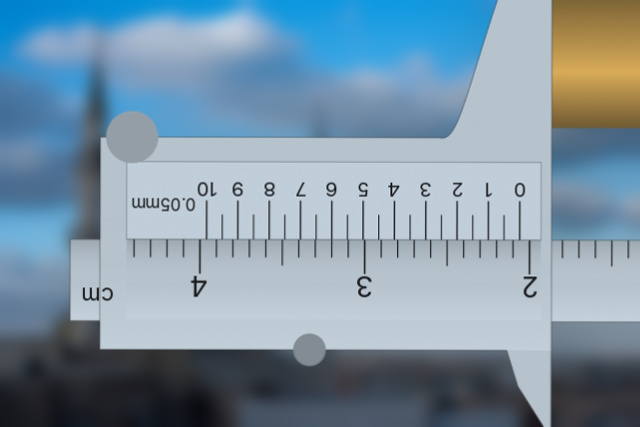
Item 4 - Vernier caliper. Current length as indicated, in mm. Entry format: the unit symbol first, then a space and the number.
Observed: mm 20.6
